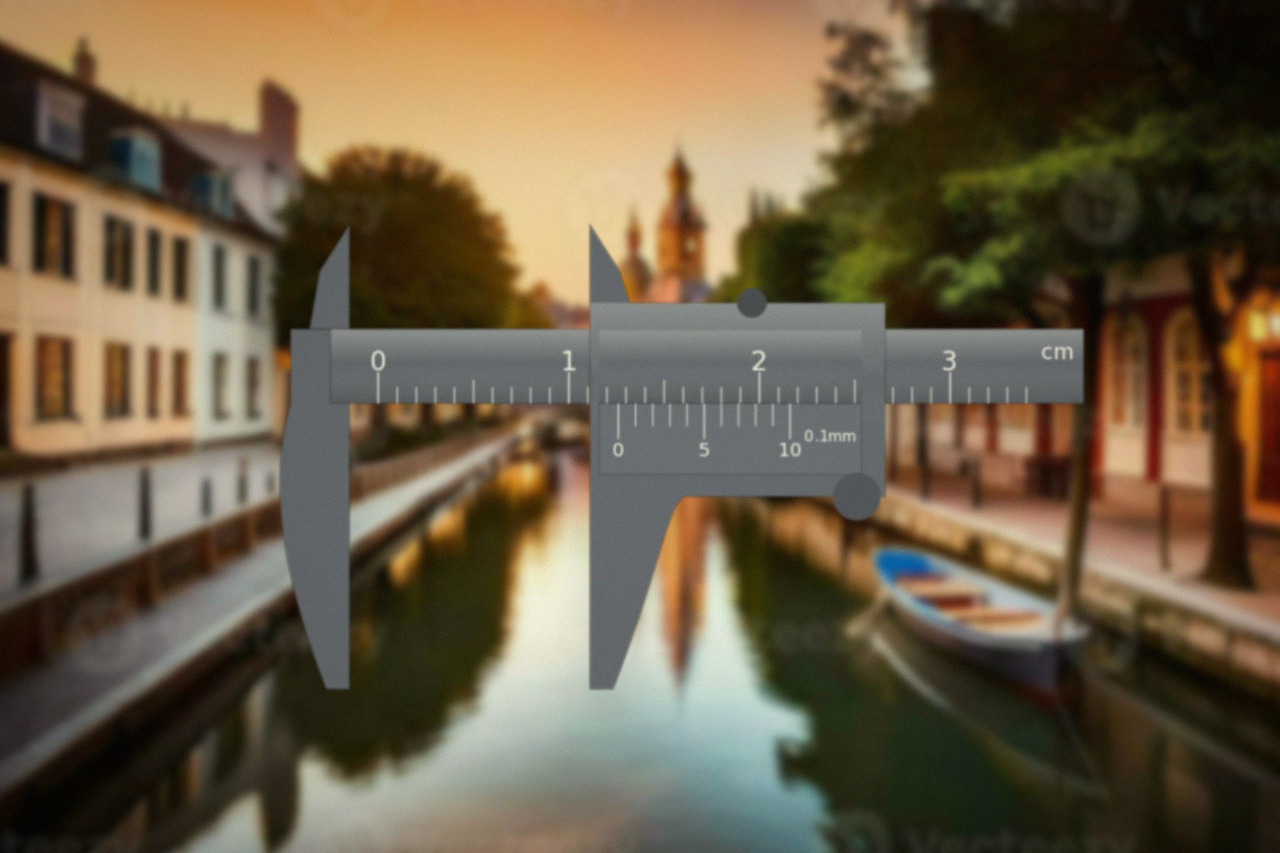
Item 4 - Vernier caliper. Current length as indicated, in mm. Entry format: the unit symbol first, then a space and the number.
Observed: mm 12.6
